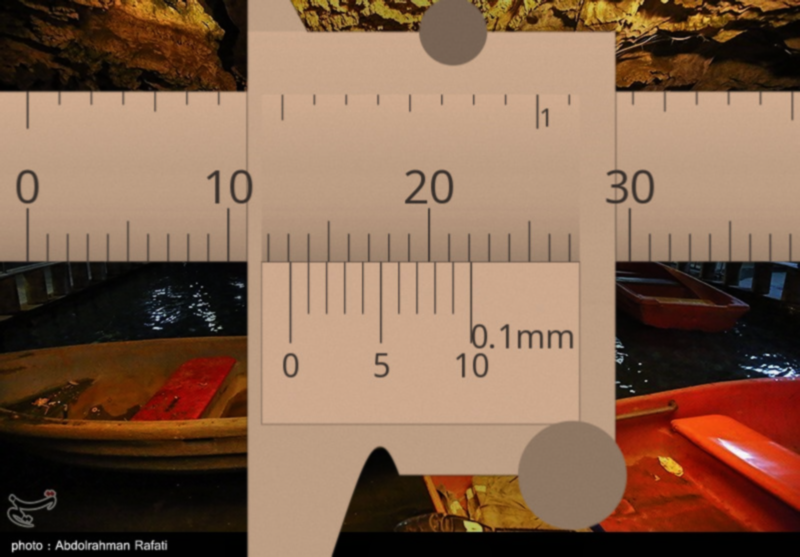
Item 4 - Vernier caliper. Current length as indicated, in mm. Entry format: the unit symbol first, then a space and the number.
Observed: mm 13.1
